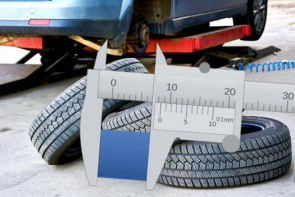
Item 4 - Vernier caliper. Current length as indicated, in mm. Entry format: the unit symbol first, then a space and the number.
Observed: mm 8.4
